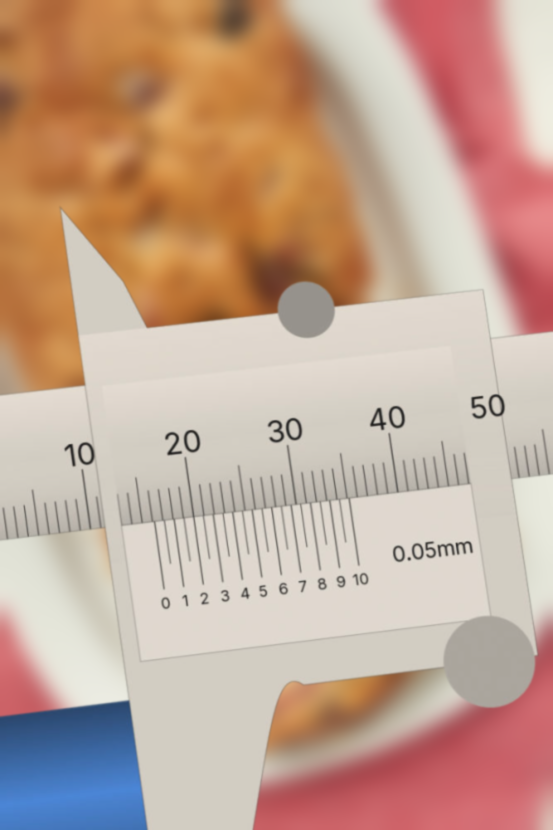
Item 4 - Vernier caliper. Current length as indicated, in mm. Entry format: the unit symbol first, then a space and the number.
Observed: mm 16.2
